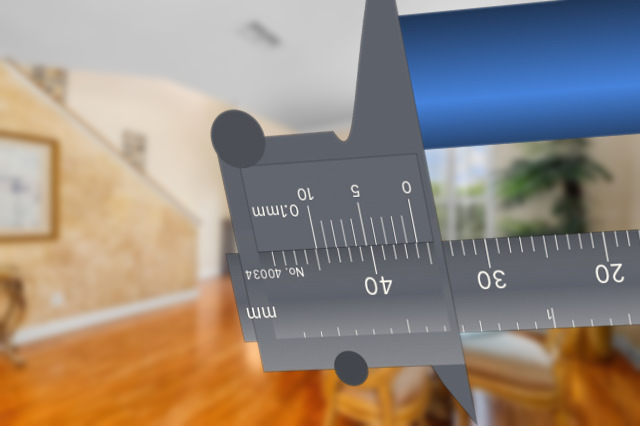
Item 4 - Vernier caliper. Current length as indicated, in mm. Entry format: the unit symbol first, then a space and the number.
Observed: mm 35.9
